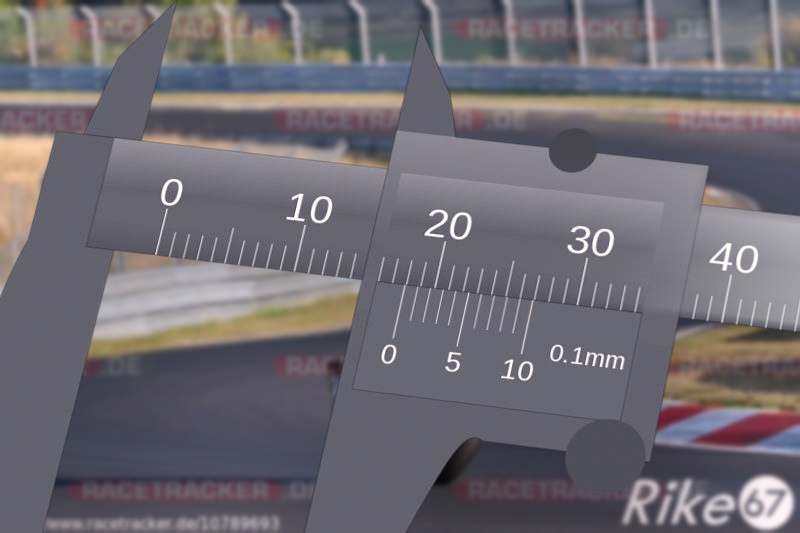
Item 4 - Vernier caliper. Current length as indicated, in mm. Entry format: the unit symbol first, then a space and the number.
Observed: mm 17.9
